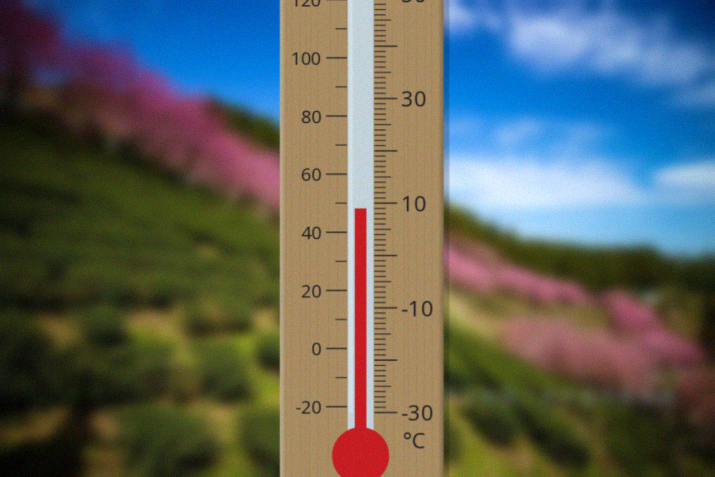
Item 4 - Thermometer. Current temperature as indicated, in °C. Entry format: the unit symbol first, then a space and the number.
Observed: °C 9
